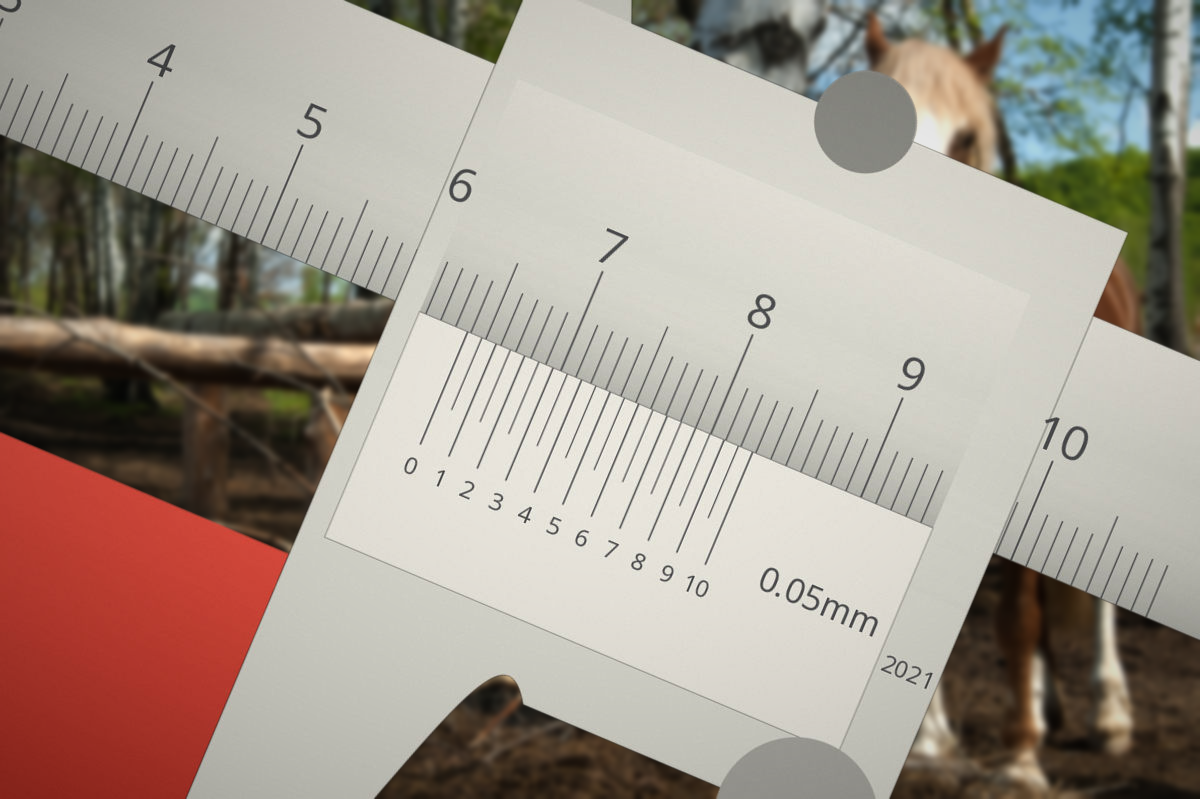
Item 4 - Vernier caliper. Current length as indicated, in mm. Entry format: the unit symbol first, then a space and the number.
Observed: mm 63.8
